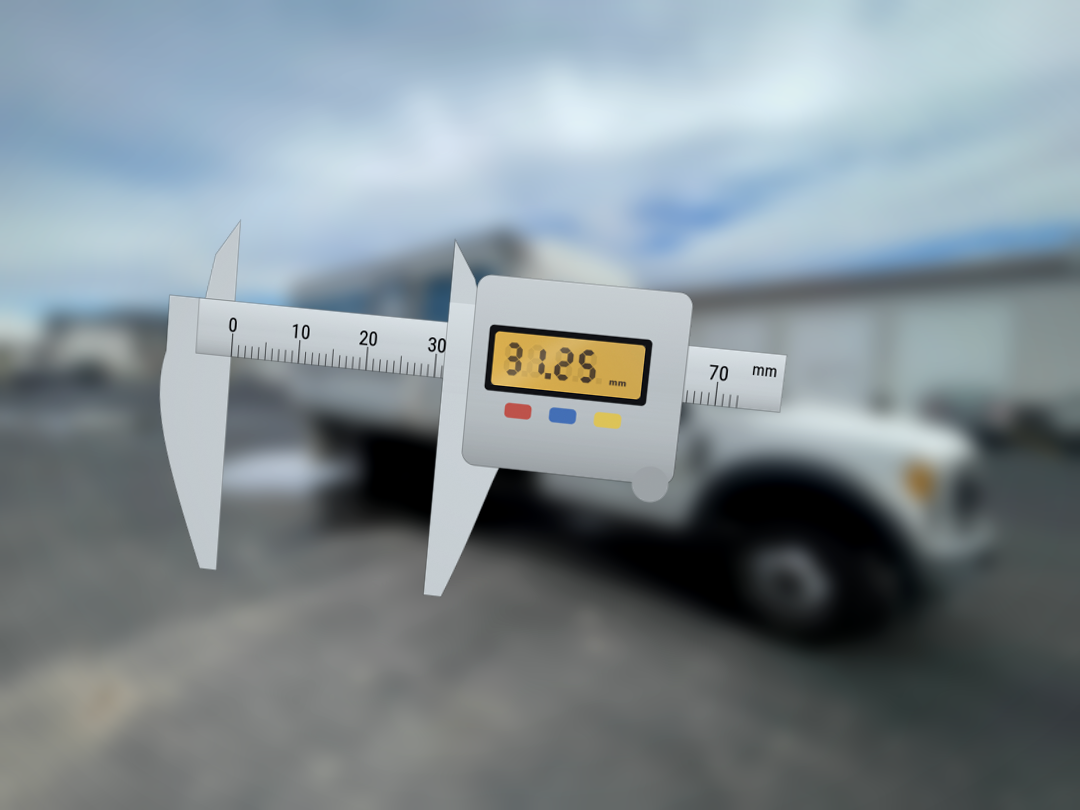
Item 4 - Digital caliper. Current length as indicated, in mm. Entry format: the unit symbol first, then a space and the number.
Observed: mm 31.25
